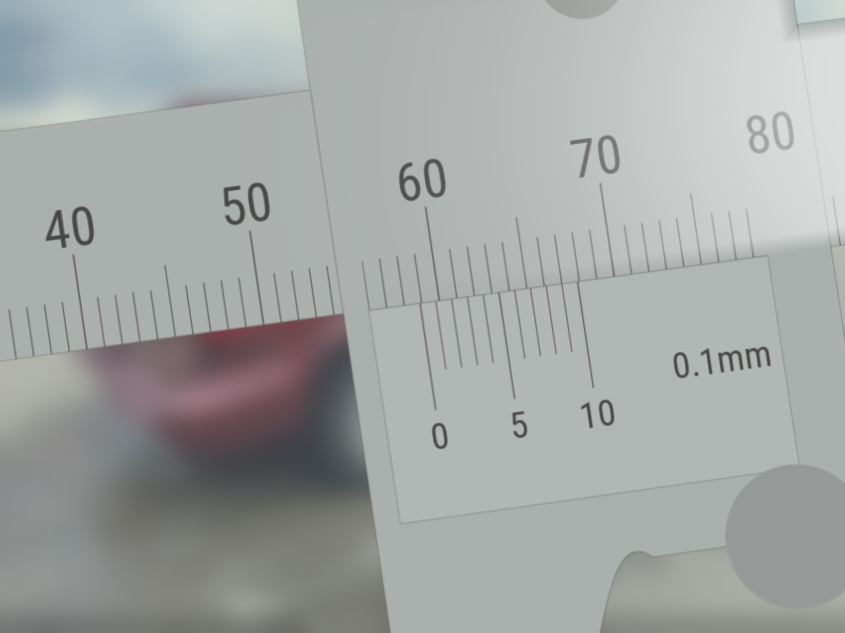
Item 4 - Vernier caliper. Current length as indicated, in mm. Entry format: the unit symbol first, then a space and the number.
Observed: mm 58.9
